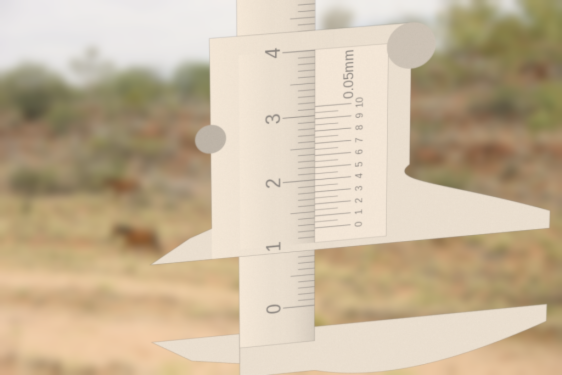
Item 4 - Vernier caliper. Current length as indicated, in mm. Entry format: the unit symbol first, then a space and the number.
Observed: mm 12.4
